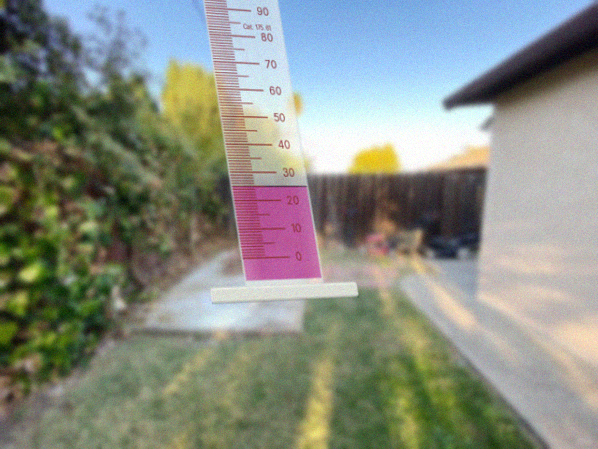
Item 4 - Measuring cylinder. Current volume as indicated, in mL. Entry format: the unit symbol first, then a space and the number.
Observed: mL 25
